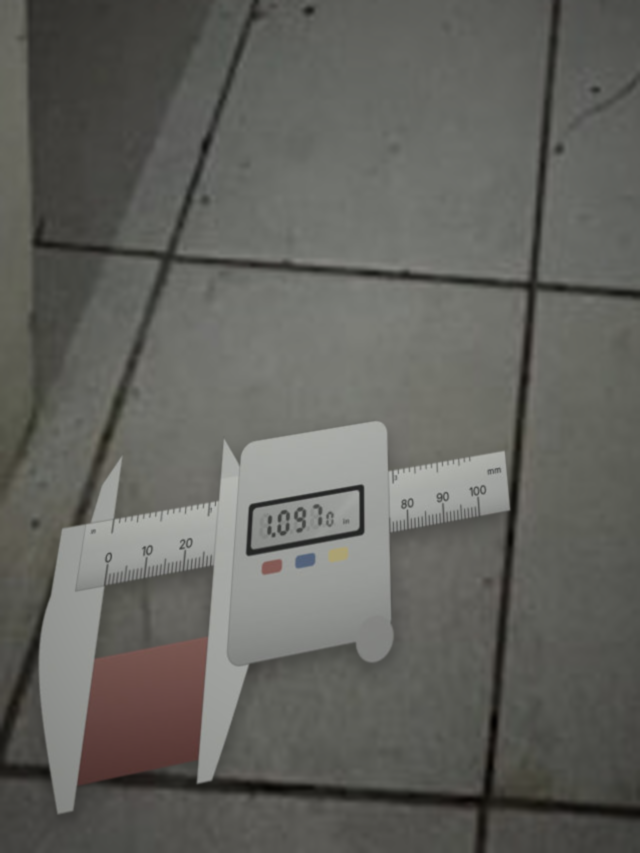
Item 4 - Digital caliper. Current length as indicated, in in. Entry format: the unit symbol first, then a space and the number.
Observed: in 1.0970
